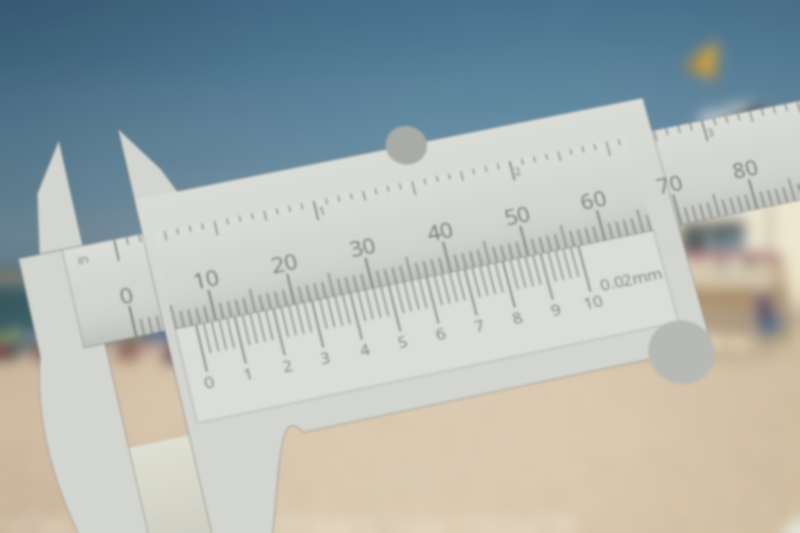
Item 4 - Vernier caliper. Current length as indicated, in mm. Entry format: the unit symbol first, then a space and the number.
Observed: mm 7.5
